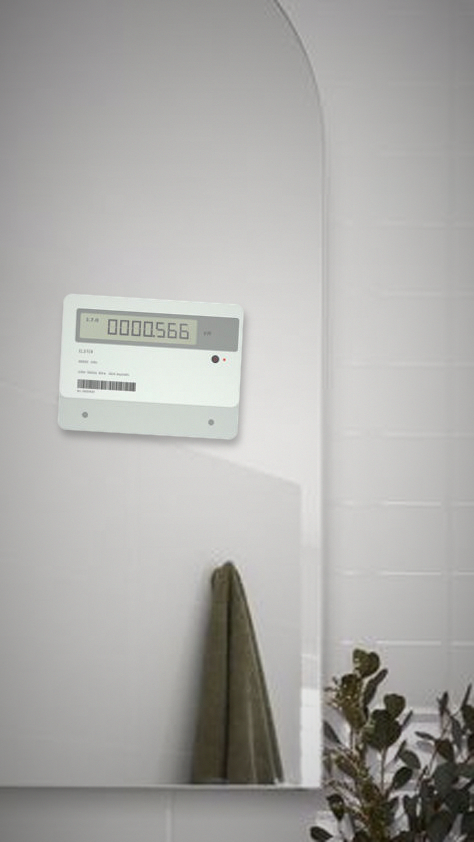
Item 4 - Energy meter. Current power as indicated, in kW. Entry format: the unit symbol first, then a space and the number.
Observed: kW 0.566
